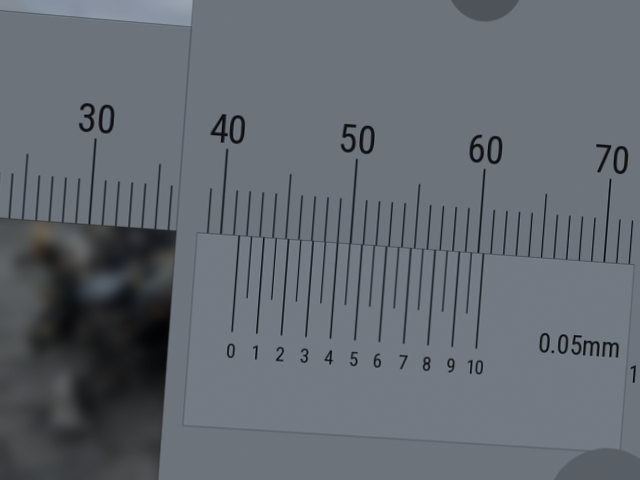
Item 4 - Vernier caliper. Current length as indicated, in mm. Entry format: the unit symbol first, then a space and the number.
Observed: mm 41.4
